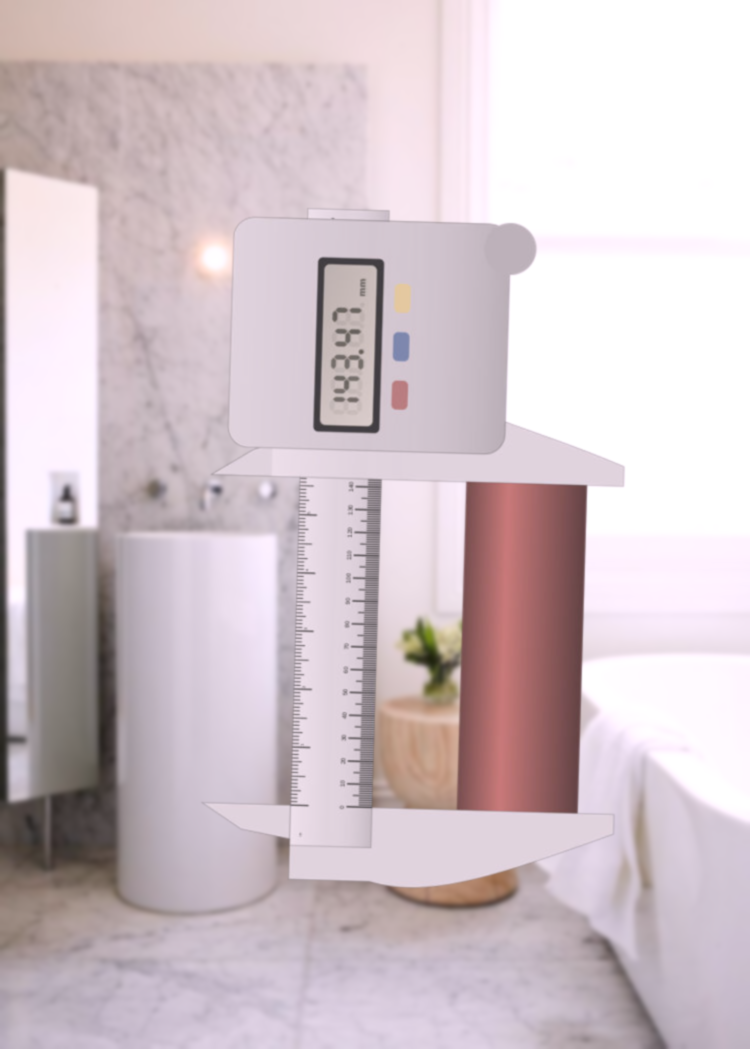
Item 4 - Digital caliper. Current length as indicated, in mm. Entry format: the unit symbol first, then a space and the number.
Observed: mm 143.47
